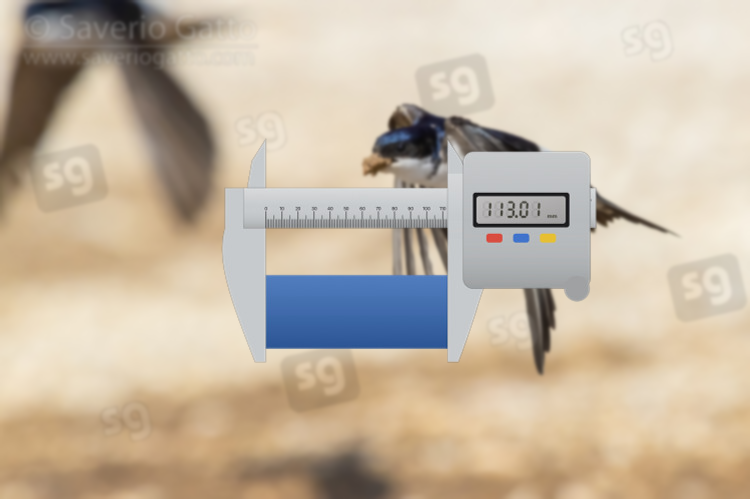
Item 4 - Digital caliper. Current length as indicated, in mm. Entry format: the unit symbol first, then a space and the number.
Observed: mm 113.01
